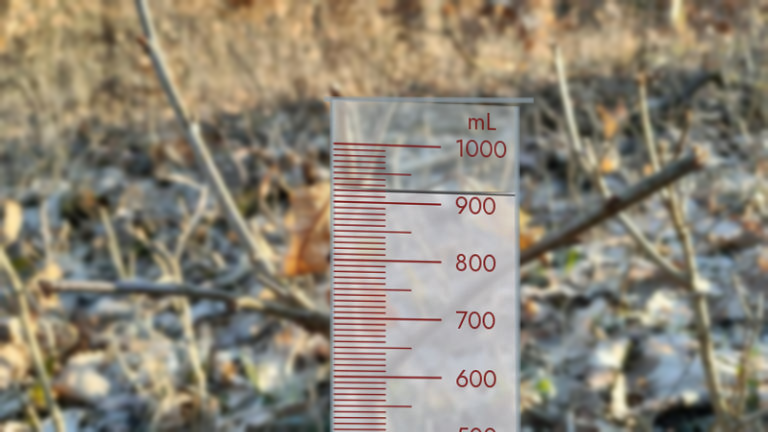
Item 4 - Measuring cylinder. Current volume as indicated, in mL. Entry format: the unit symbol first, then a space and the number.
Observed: mL 920
